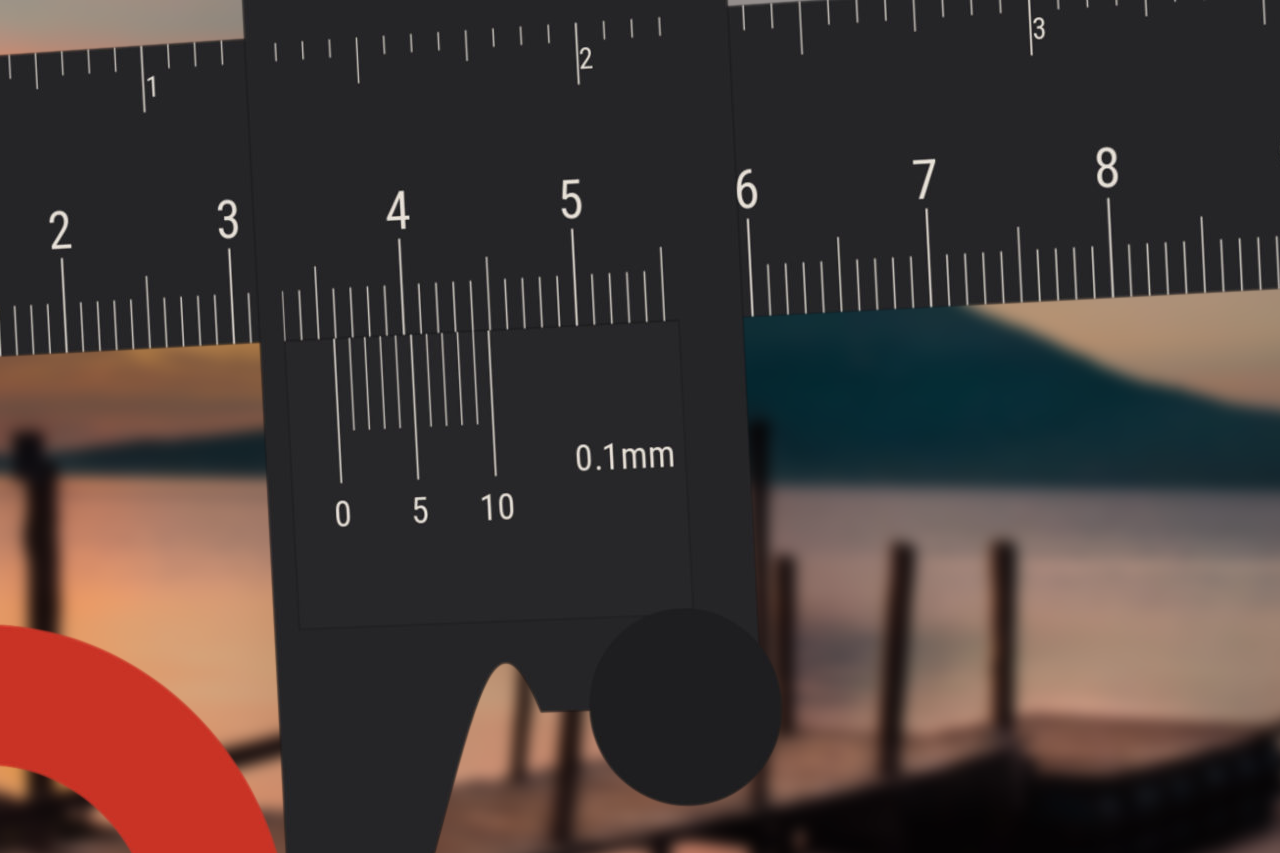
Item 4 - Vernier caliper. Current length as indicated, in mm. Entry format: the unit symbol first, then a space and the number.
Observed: mm 35.9
